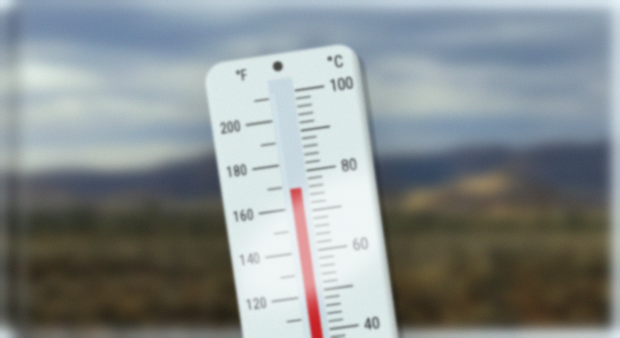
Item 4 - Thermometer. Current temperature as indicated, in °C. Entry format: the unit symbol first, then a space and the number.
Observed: °C 76
